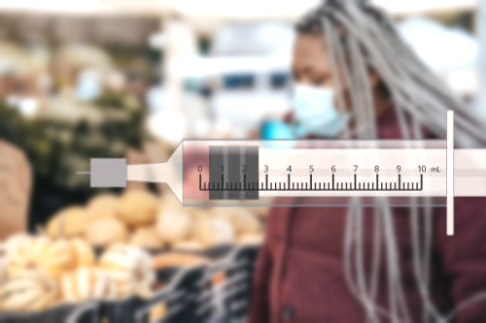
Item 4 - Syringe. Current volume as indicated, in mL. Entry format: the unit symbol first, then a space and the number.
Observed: mL 0.4
